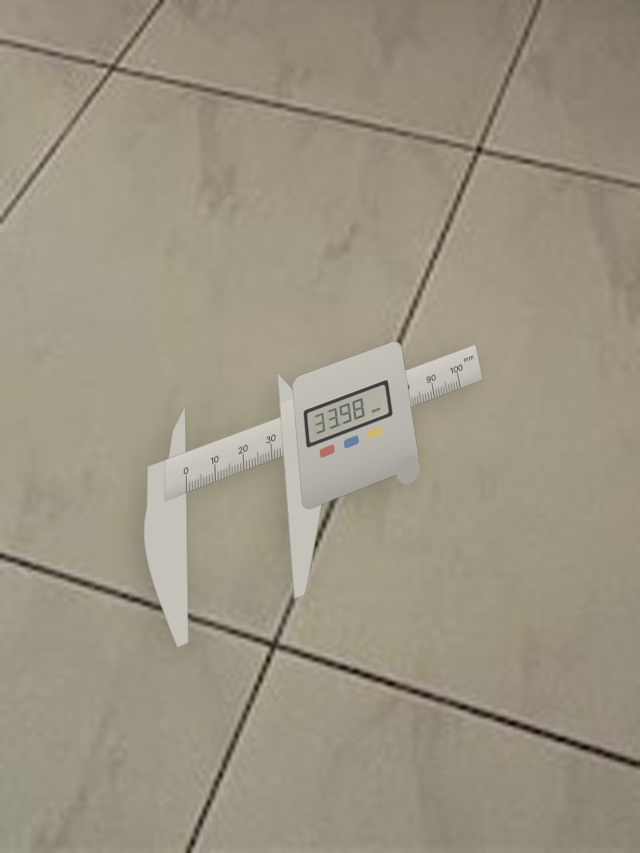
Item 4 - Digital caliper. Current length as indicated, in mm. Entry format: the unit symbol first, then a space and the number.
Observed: mm 33.98
